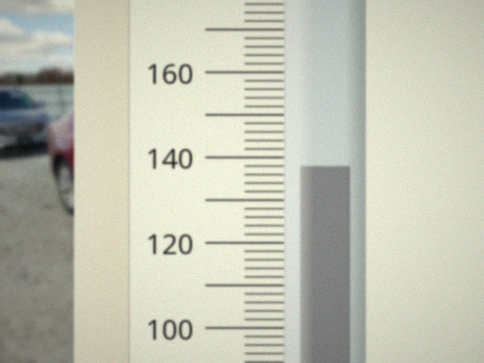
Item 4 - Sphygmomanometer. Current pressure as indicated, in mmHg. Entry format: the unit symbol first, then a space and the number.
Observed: mmHg 138
